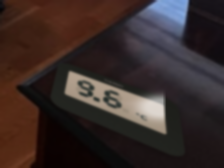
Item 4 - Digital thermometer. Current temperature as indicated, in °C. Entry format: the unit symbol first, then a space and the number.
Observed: °C 9.6
